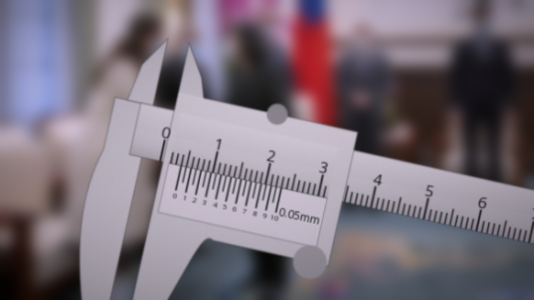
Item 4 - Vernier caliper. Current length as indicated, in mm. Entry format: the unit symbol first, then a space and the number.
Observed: mm 4.0
